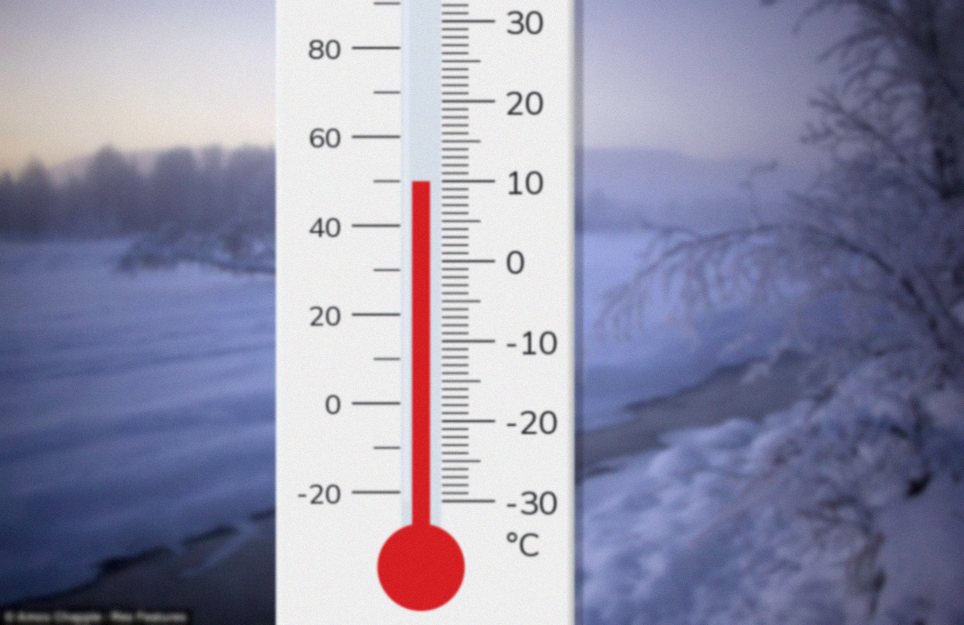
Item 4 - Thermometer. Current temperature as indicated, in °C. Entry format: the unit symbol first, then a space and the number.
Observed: °C 10
